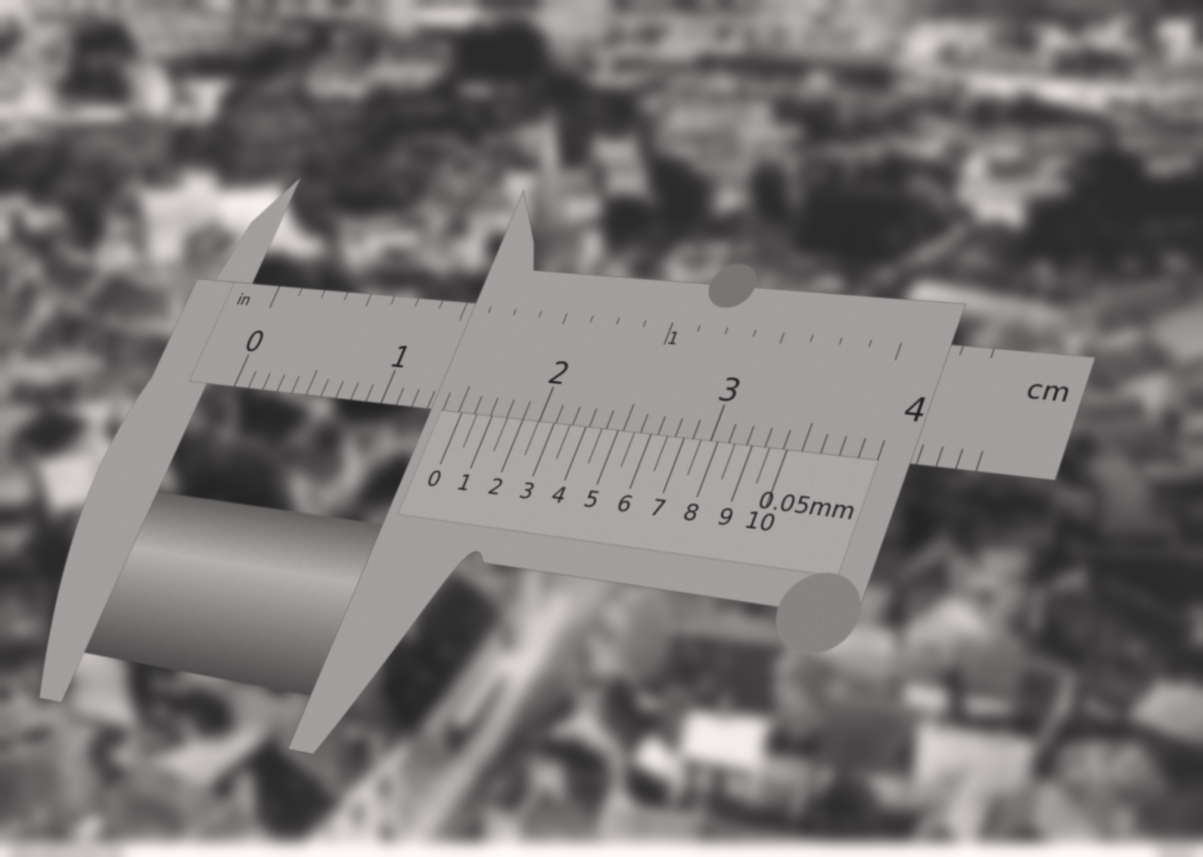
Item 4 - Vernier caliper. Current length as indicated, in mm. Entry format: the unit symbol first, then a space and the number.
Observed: mm 15.2
